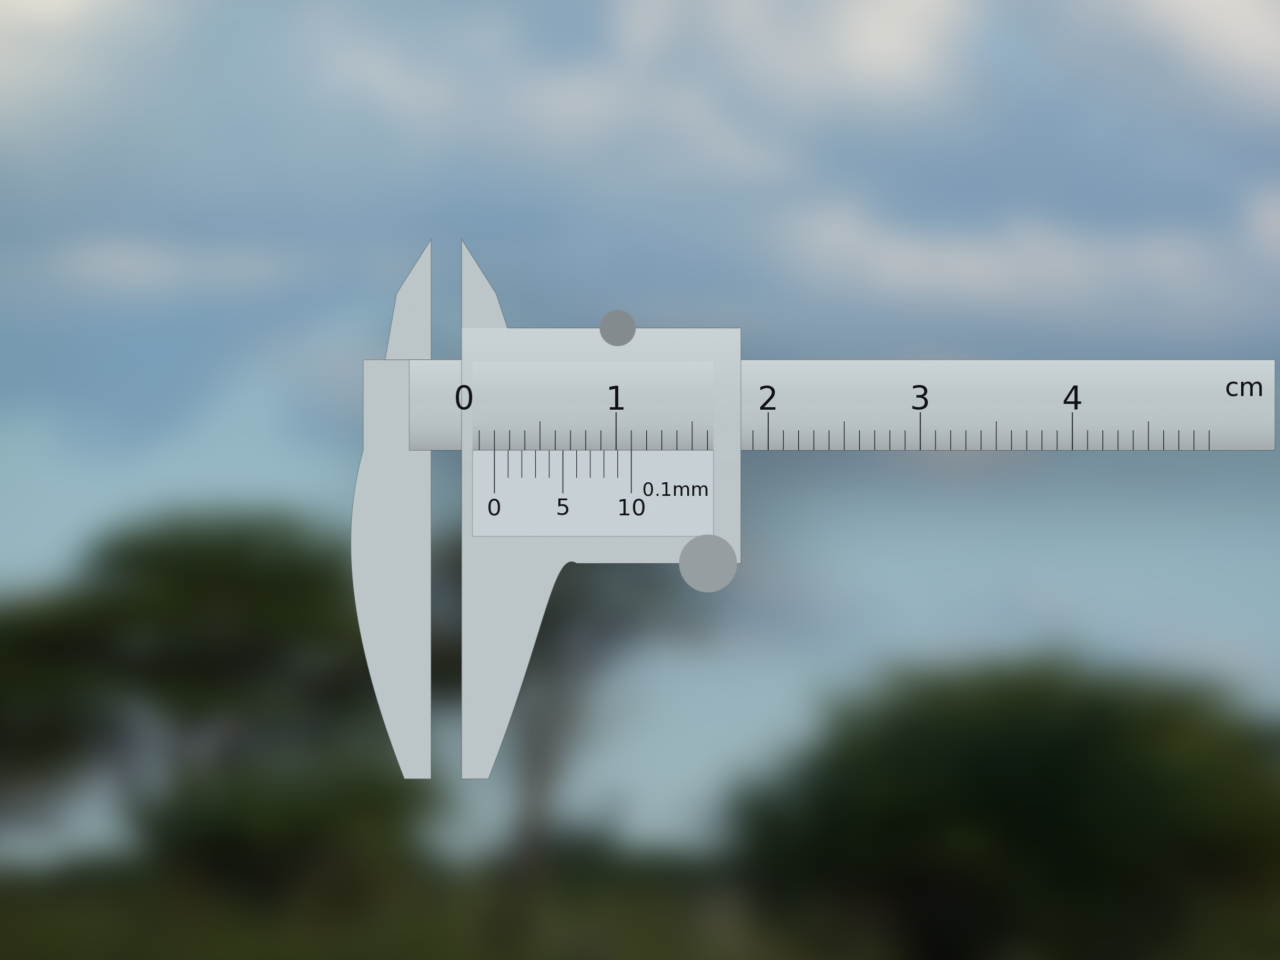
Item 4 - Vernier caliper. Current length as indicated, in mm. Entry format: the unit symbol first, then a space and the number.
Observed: mm 2.0
